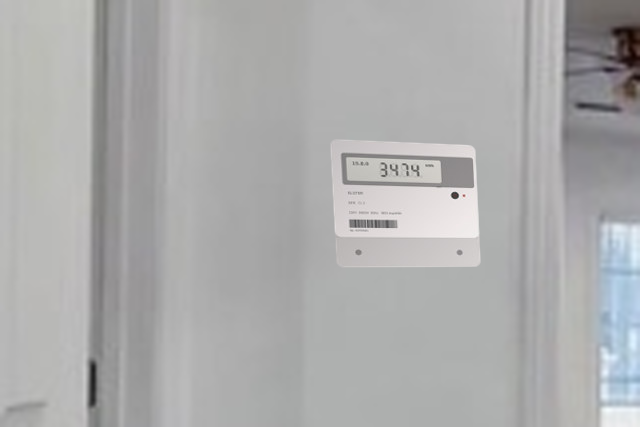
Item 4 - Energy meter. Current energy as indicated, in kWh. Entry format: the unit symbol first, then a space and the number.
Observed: kWh 3474
